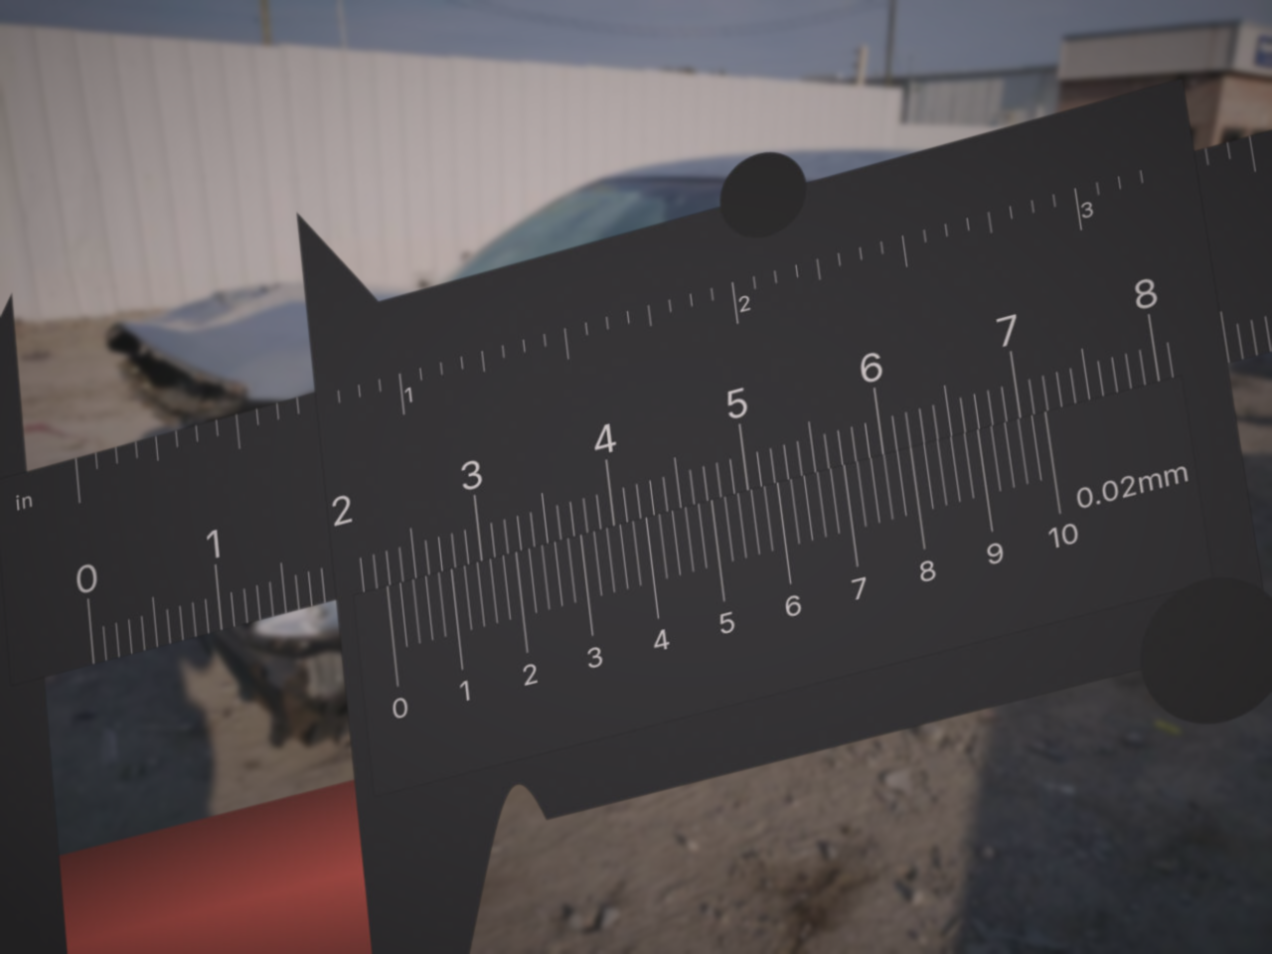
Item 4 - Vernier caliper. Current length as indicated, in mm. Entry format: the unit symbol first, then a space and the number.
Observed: mm 22.8
